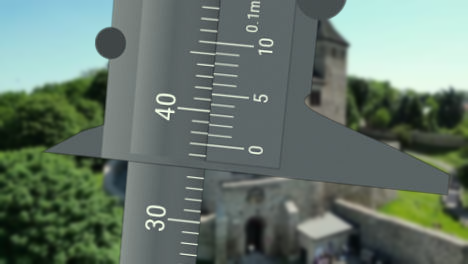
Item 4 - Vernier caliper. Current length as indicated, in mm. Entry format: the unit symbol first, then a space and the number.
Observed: mm 37.0
